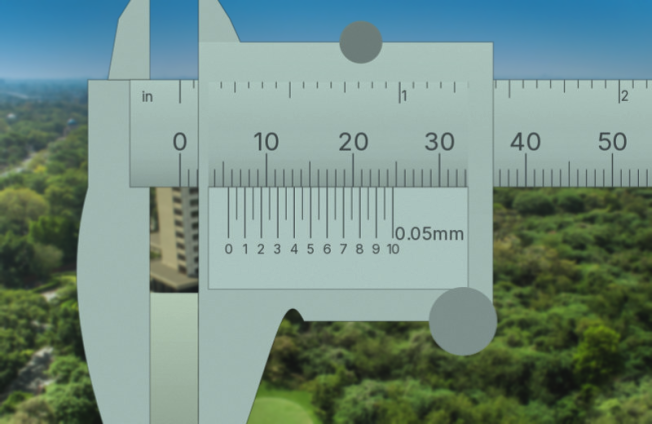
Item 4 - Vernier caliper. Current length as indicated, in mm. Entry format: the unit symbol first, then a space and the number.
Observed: mm 5.6
